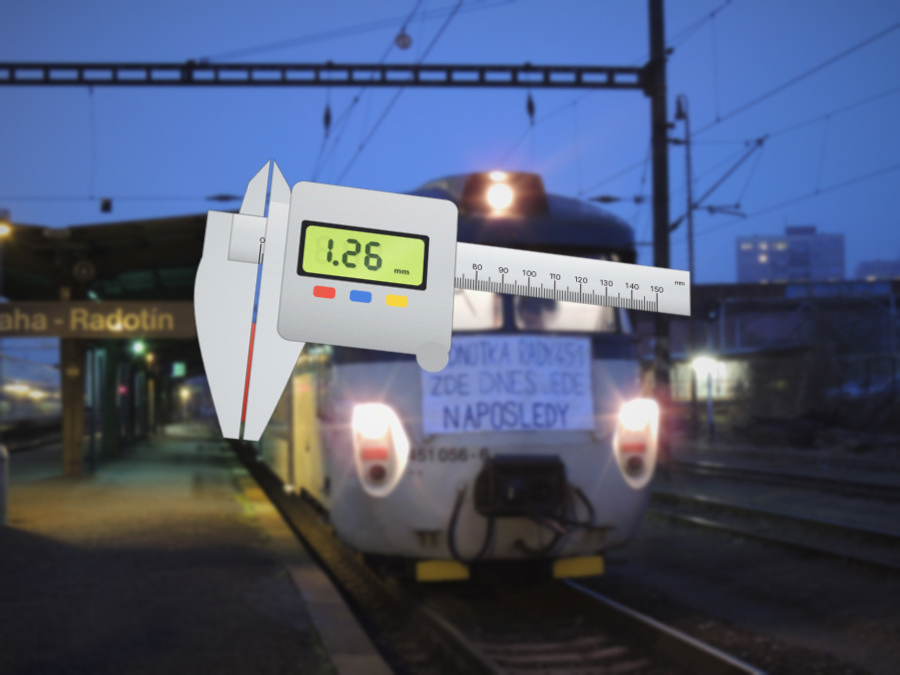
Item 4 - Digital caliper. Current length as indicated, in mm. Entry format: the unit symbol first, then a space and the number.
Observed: mm 1.26
